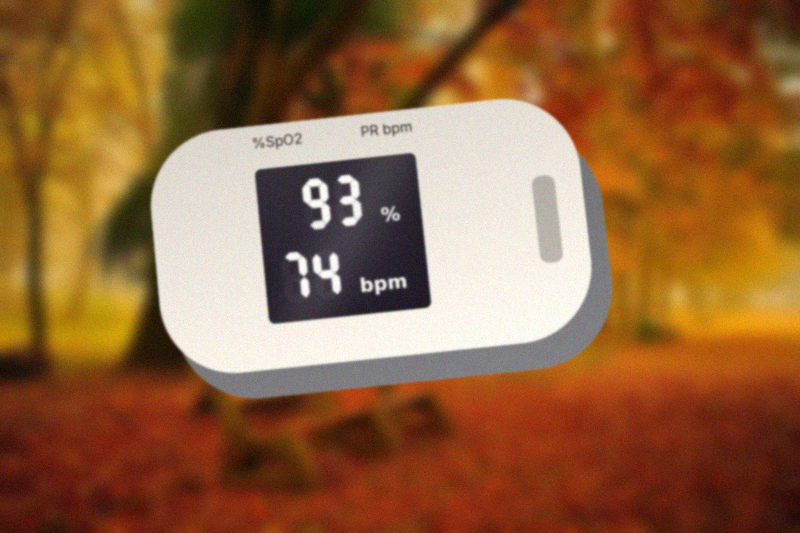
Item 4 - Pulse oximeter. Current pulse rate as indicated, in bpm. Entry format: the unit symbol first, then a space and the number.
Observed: bpm 74
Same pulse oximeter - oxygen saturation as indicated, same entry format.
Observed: % 93
